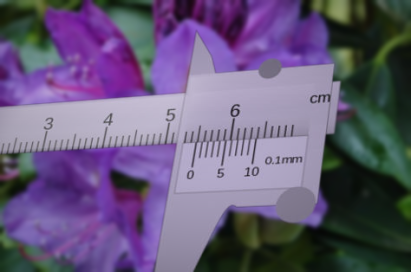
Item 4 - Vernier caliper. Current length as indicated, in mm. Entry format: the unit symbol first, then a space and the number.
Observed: mm 54.8
